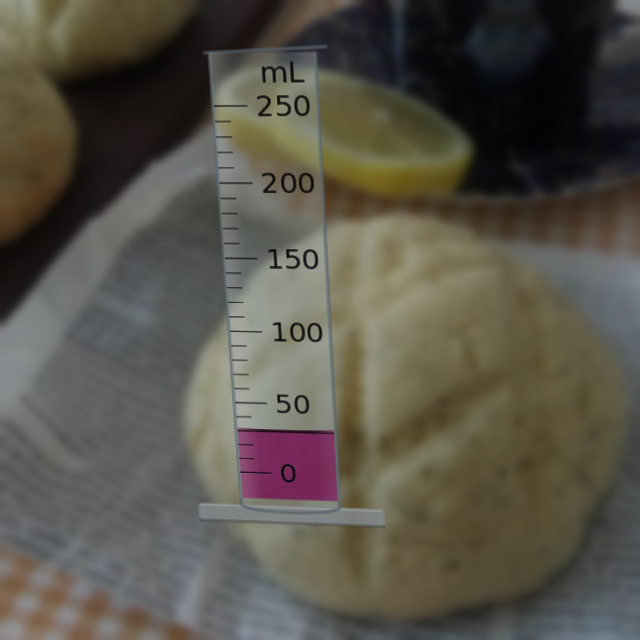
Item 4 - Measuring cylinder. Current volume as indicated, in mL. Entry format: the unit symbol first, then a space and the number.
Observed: mL 30
